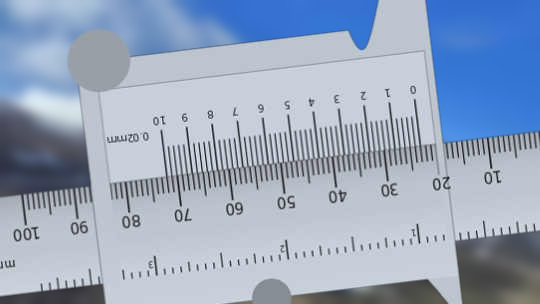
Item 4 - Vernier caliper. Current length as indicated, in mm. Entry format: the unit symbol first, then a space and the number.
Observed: mm 23.0
